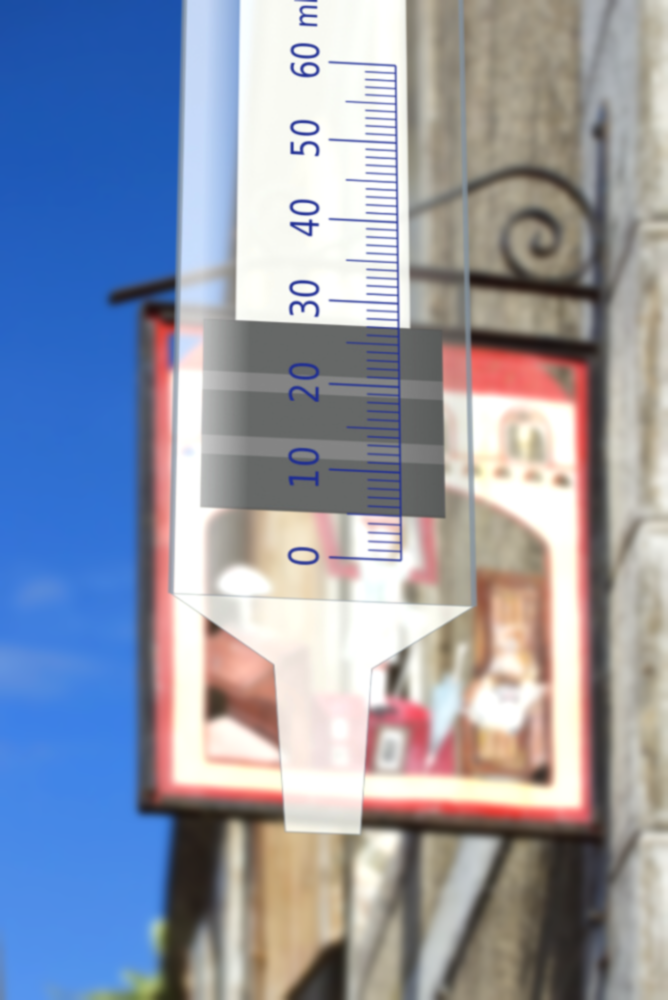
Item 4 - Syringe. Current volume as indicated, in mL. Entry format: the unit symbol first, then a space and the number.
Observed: mL 5
